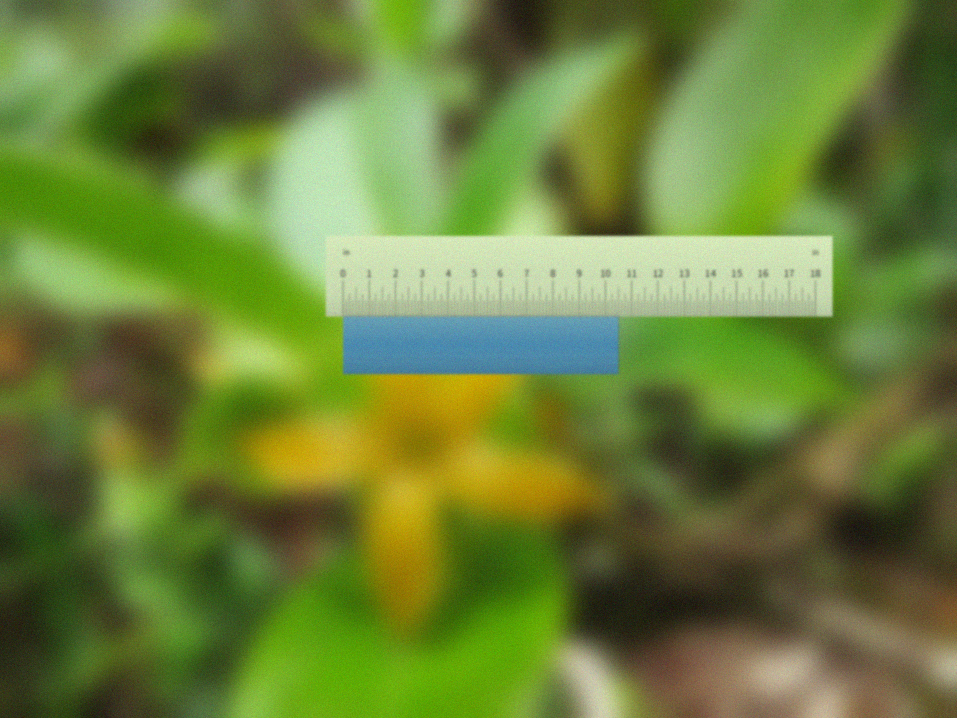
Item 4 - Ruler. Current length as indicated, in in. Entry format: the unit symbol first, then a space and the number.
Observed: in 10.5
